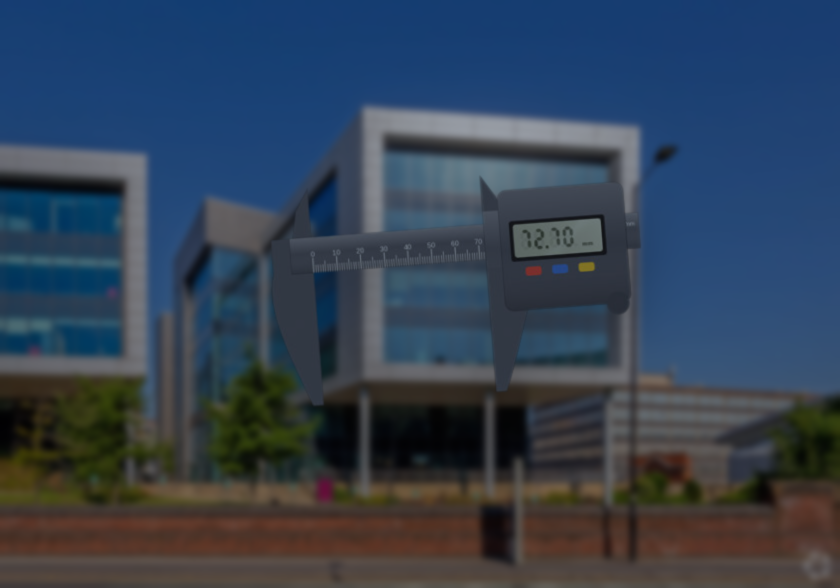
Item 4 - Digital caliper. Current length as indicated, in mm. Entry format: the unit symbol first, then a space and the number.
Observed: mm 72.70
